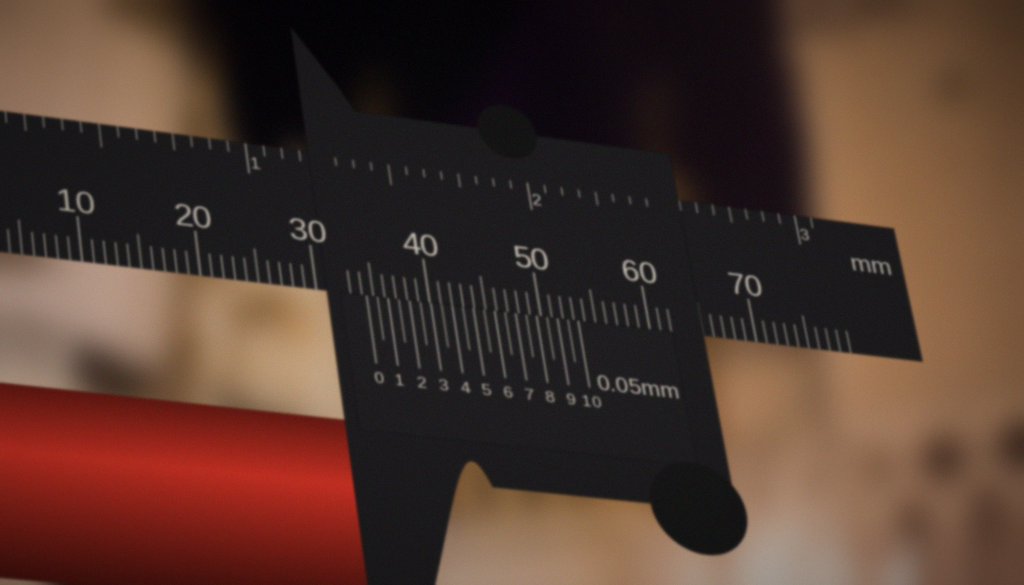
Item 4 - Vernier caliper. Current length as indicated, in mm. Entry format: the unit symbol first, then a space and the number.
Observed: mm 34.4
